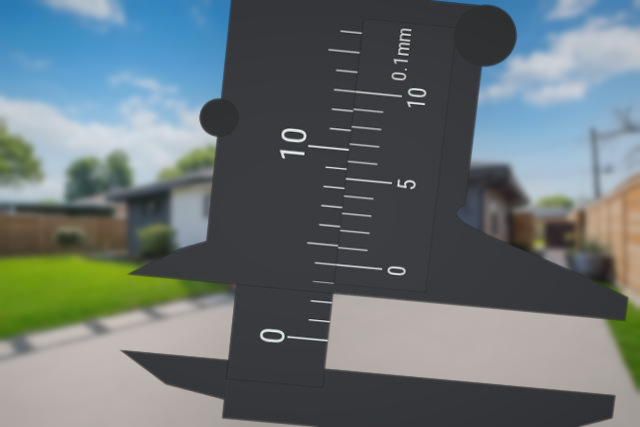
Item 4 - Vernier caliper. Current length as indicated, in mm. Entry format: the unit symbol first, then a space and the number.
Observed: mm 4.0
